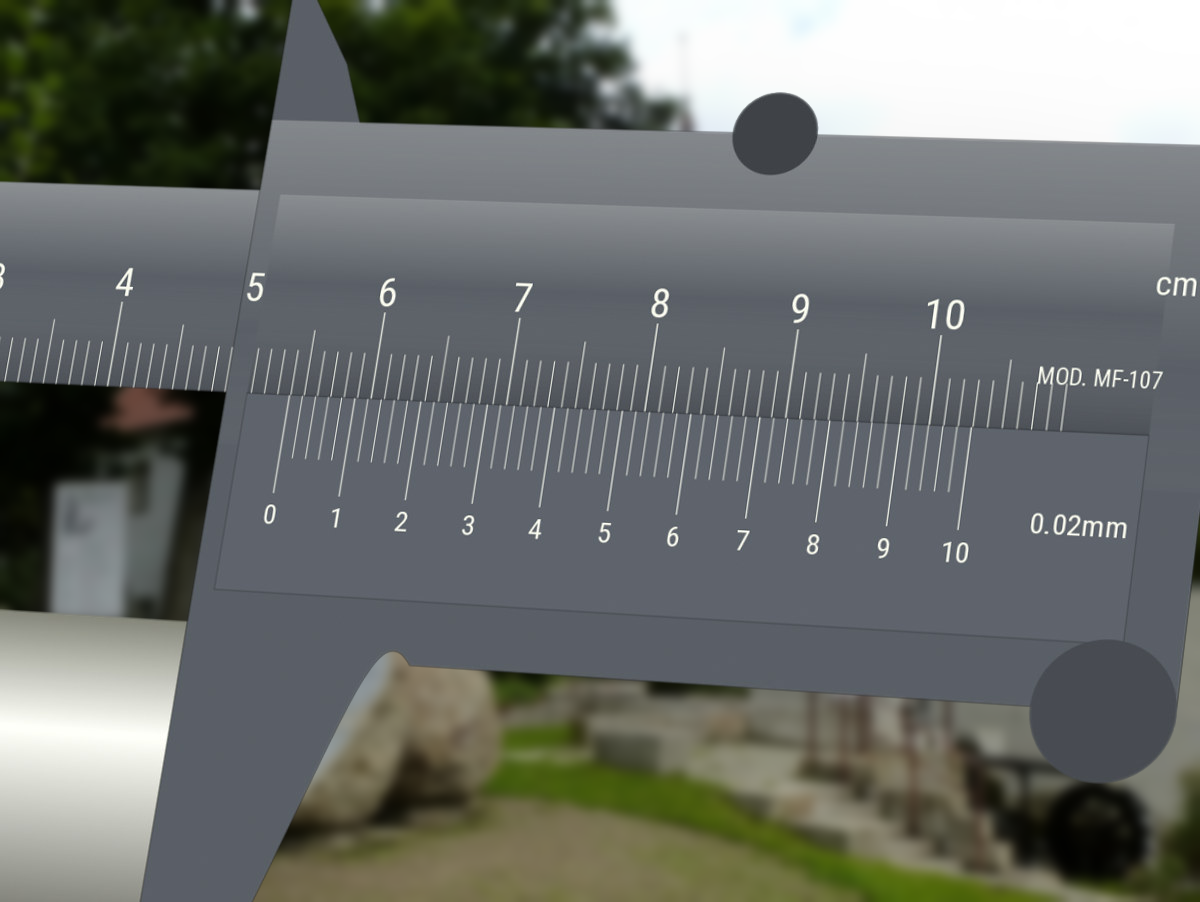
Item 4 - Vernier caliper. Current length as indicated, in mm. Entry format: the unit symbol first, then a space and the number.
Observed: mm 53.9
